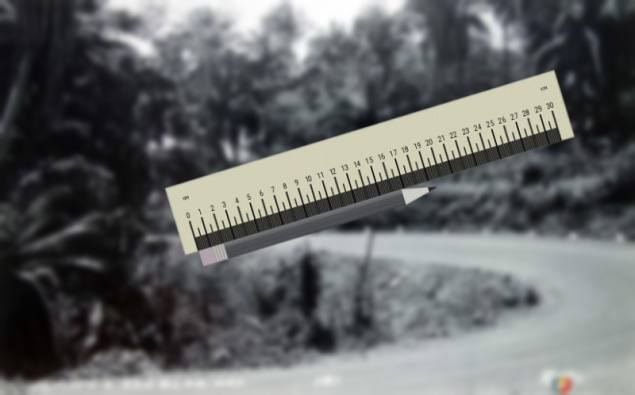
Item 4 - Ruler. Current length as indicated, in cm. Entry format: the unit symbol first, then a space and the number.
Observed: cm 19.5
